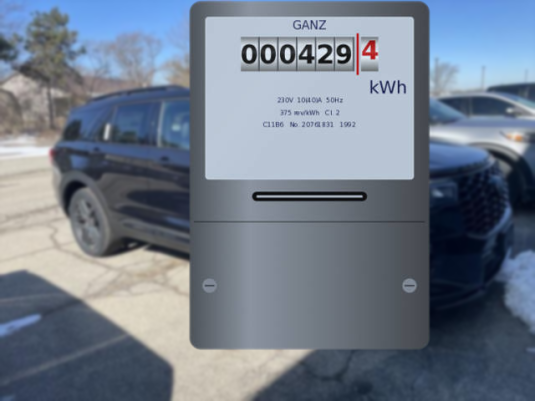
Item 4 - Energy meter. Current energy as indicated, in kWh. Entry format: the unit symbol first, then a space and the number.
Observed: kWh 429.4
